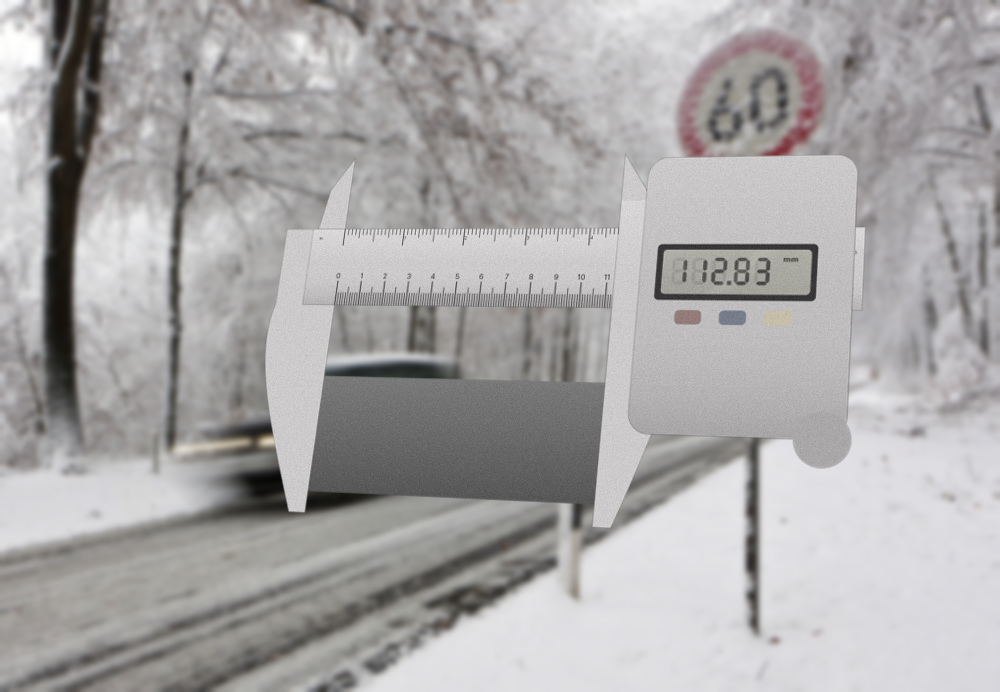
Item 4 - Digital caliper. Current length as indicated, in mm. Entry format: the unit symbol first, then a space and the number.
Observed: mm 112.83
